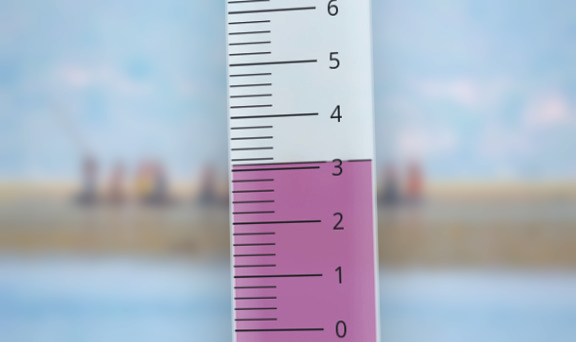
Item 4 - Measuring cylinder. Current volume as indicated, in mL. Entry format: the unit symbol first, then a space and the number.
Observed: mL 3.1
